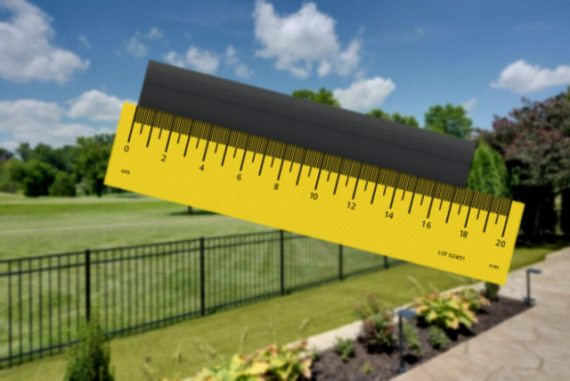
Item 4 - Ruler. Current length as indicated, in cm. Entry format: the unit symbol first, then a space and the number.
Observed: cm 17.5
